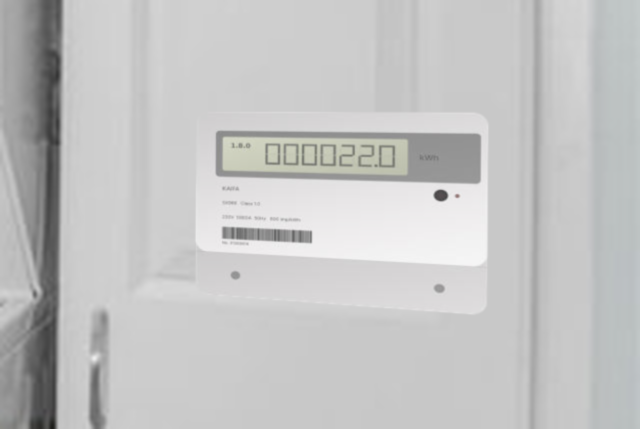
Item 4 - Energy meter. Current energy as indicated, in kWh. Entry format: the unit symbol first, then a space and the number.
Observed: kWh 22.0
